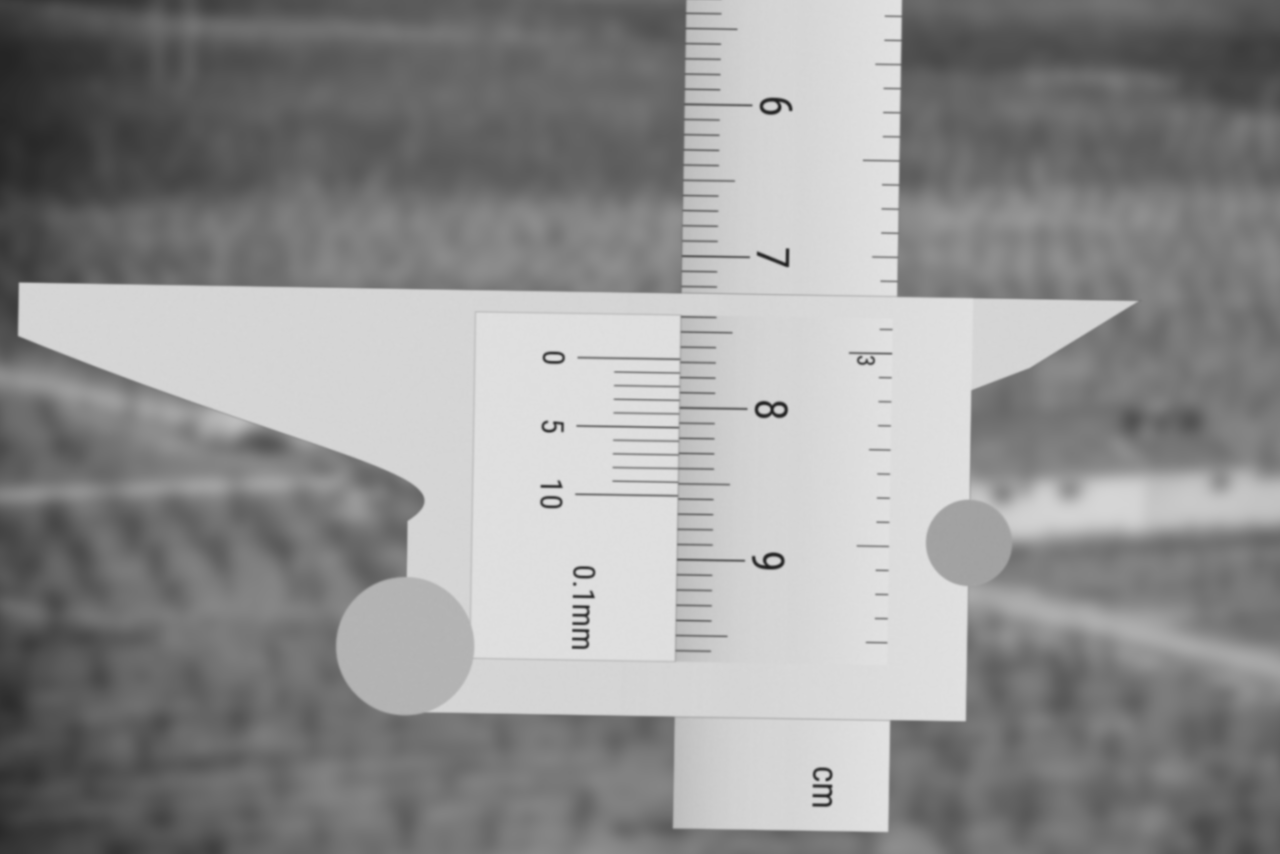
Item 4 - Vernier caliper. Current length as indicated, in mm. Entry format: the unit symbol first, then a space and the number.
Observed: mm 76.8
